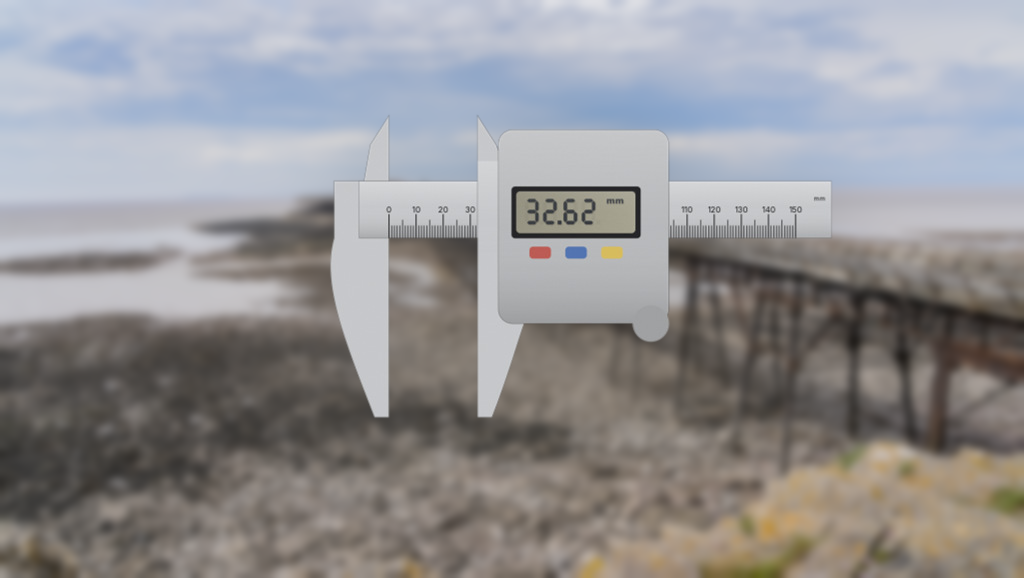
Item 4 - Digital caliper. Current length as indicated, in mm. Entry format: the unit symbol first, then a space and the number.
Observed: mm 32.62
